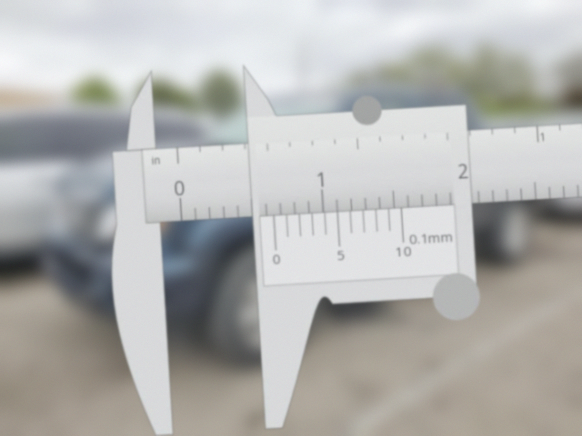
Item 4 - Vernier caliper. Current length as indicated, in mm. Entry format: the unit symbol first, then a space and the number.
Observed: mm 6.5
